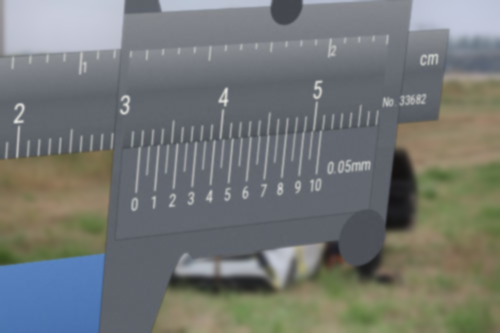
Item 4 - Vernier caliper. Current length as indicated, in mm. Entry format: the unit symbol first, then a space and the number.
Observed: mm 31.8
